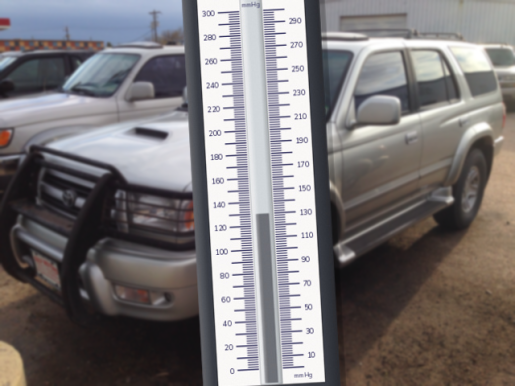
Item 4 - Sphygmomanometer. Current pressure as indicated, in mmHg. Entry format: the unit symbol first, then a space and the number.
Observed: mmHg 130
